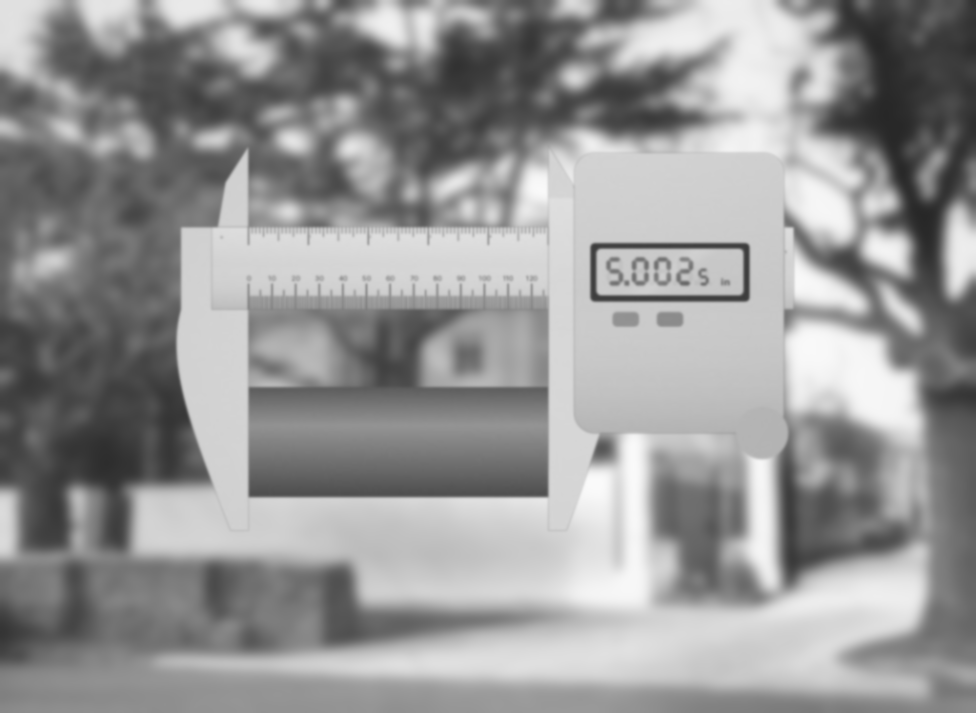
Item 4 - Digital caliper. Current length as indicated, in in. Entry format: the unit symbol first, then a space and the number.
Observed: in 5.0025
